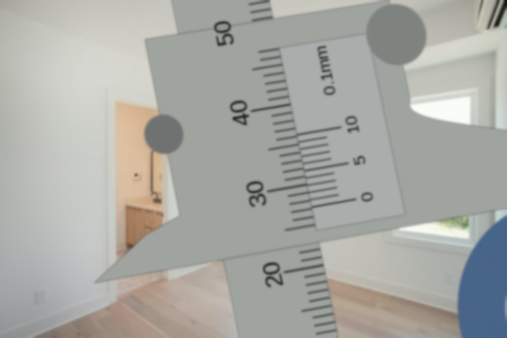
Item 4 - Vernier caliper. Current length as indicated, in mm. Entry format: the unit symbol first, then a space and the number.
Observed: mm 27.2
